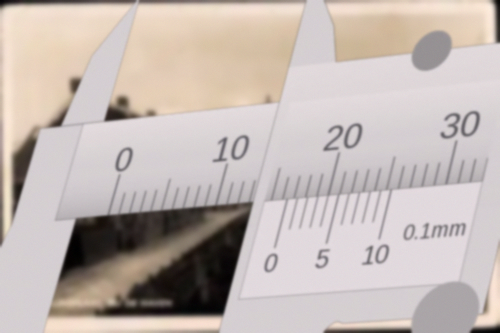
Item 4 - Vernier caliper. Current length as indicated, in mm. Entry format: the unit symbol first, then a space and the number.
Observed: mm 16.4
